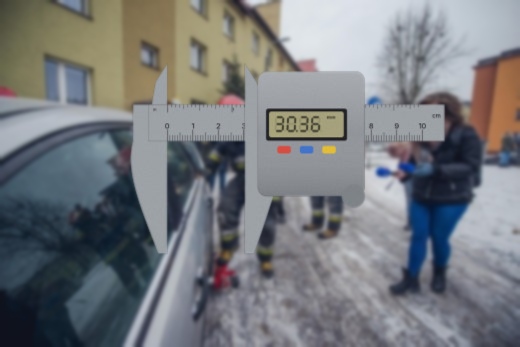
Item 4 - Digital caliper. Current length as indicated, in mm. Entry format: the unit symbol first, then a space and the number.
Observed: mm 30.36
